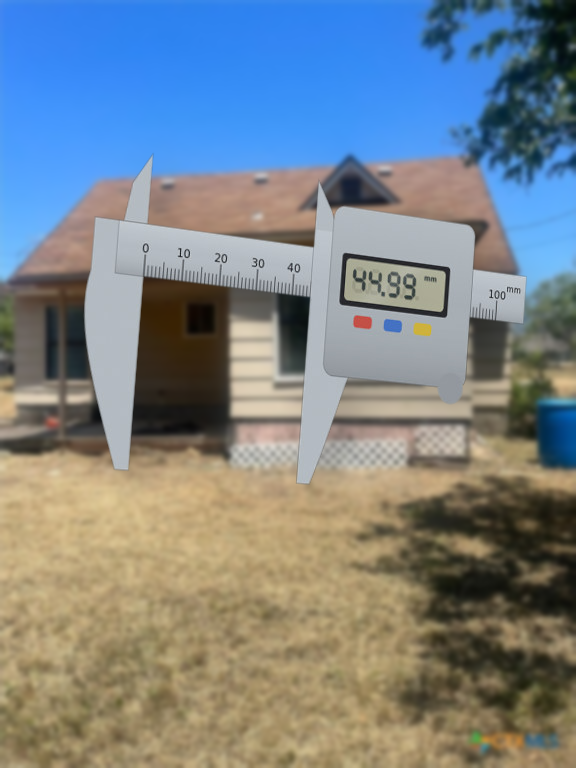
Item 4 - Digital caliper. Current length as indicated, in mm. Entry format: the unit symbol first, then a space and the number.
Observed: mm 44.99
